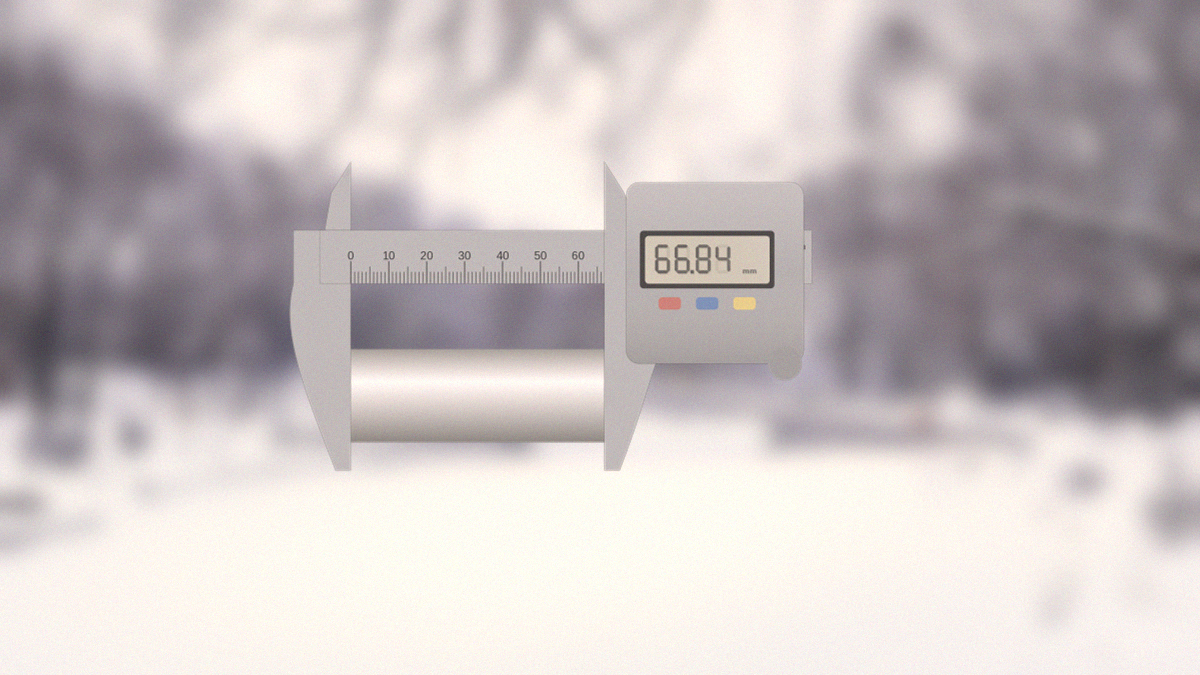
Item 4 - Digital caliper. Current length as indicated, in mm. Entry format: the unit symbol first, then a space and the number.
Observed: mm 66.84
